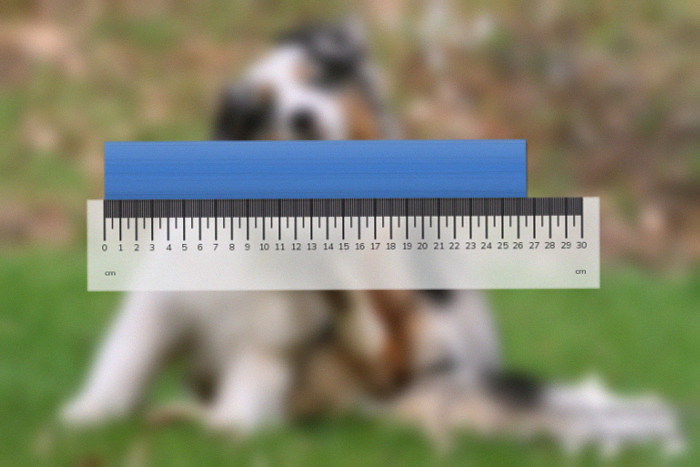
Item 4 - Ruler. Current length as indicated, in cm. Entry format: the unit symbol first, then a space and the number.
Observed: cm 26.5
